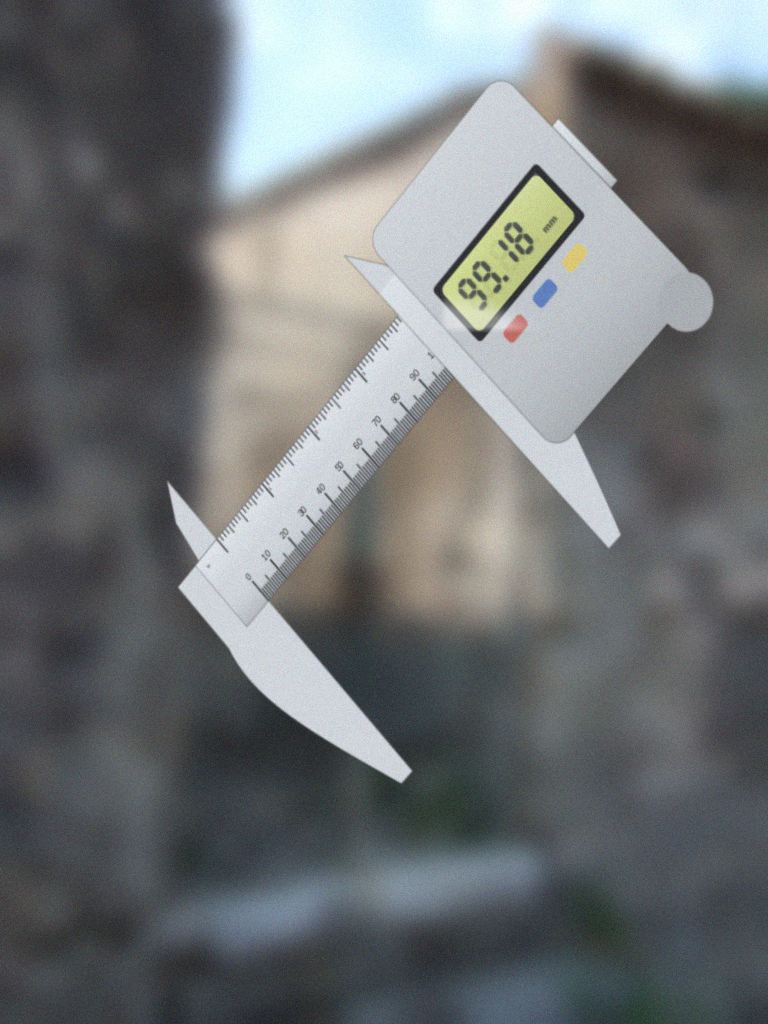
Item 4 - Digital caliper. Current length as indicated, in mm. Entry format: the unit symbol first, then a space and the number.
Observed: mm 99.18
